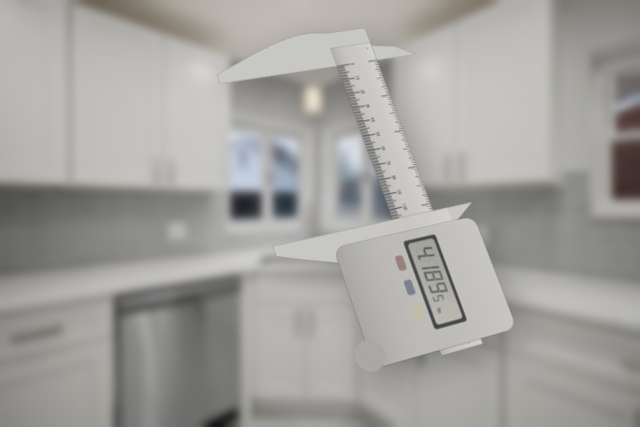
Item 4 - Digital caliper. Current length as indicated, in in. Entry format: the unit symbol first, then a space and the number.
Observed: in 4.1895
